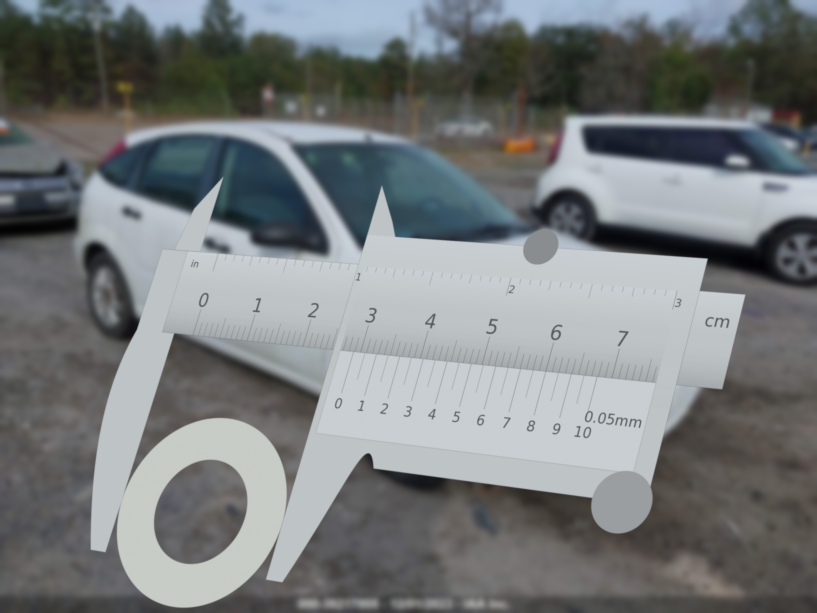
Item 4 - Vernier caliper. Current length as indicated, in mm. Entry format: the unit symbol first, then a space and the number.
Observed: mm 28.8
